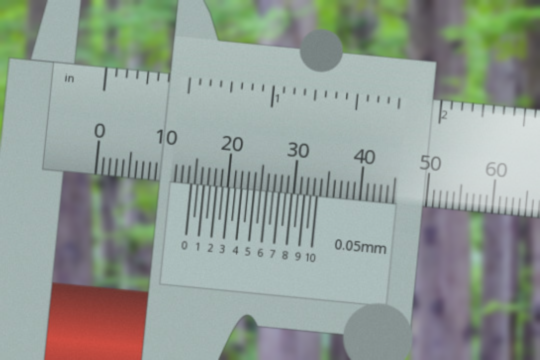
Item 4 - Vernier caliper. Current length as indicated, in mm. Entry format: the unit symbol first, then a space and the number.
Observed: mm 14.5
